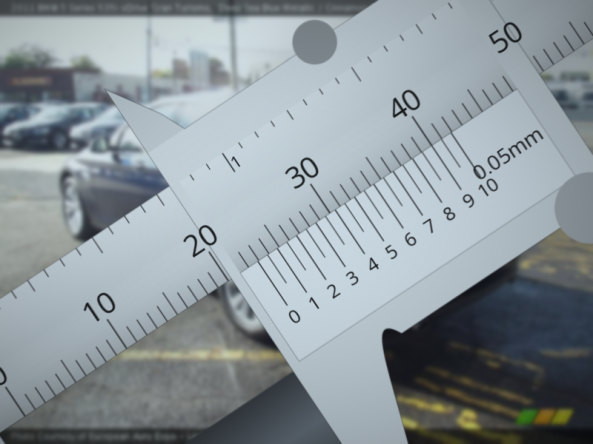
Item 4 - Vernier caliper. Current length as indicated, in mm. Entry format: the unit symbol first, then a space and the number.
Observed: mm 22.9
